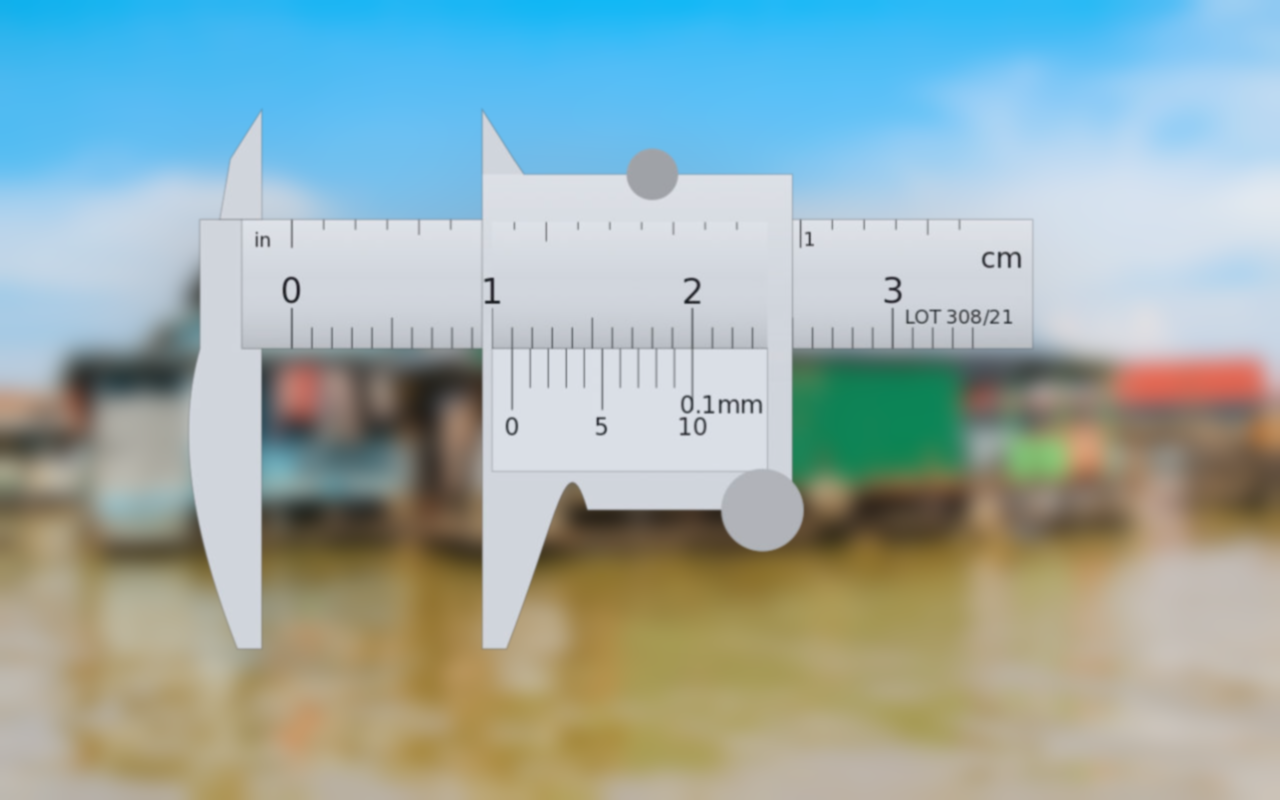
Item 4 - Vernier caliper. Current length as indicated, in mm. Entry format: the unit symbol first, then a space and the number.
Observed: mm 11.0
